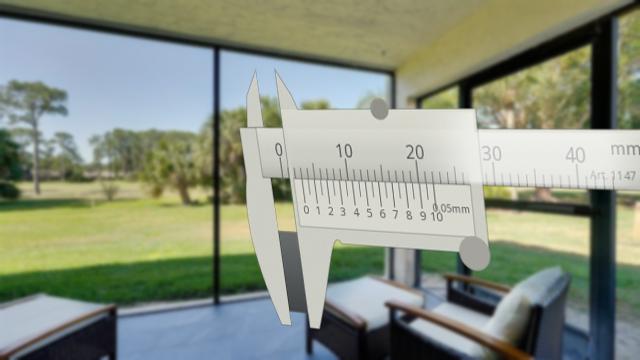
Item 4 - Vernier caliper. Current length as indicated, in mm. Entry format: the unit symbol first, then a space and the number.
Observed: mm 3.0
